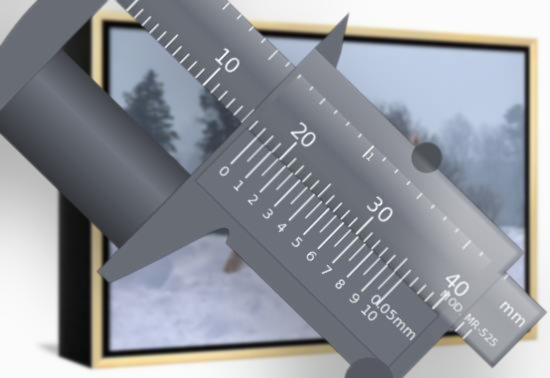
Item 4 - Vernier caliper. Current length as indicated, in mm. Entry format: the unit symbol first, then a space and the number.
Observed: mm 17.0
